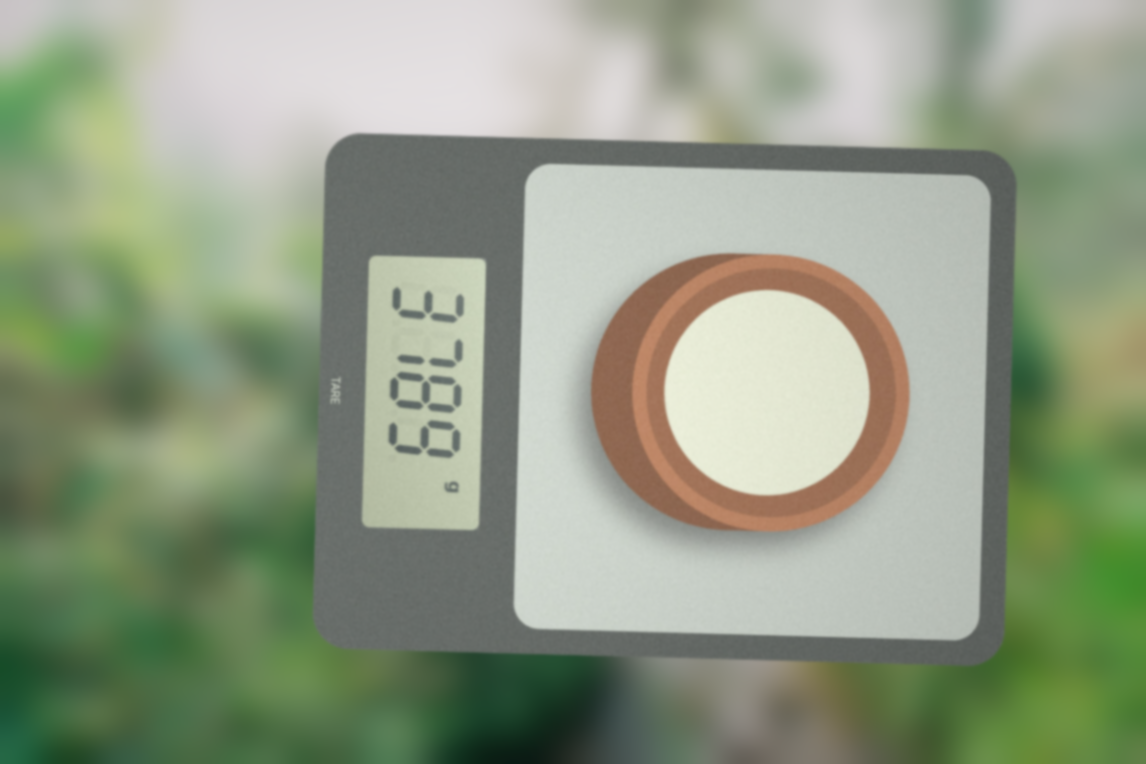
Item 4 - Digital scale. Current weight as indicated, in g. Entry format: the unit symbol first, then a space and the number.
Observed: g 3789
